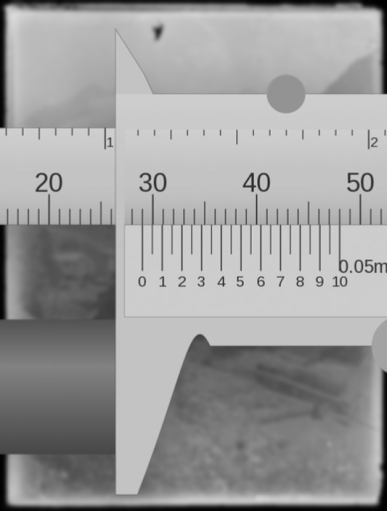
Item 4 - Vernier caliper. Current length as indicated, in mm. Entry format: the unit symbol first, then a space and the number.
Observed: mm 29.0
